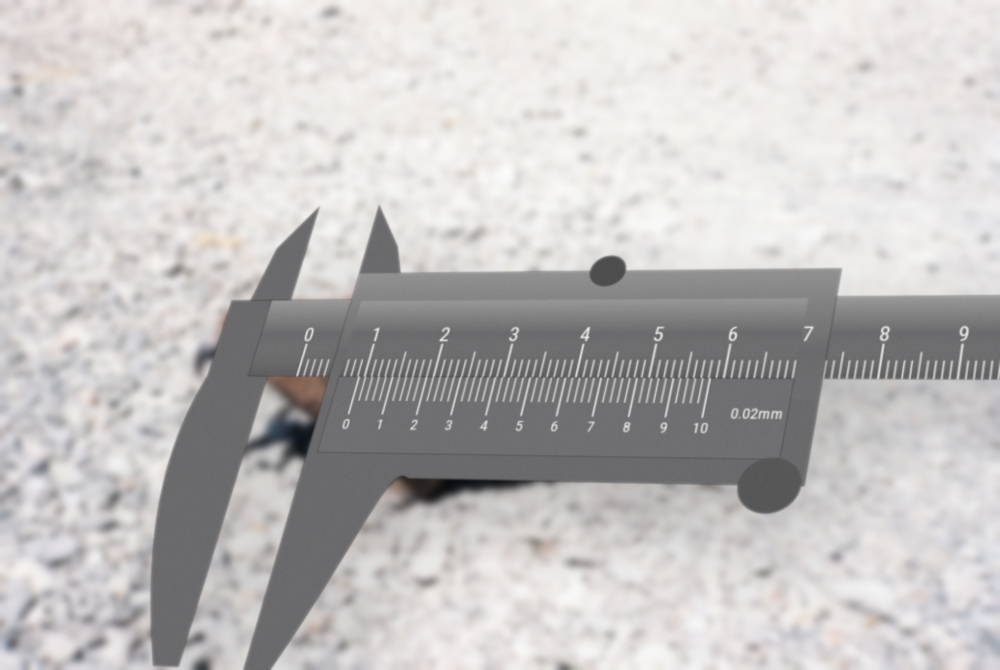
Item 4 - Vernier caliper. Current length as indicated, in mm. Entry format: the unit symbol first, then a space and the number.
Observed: mm 9.2
